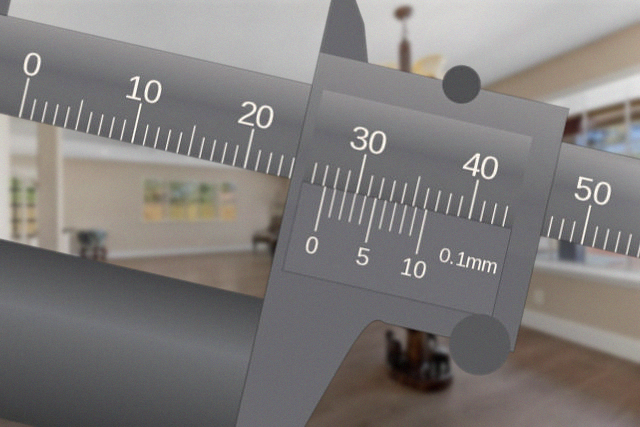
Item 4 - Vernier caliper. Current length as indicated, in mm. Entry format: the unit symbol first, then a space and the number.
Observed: mm 27.2
